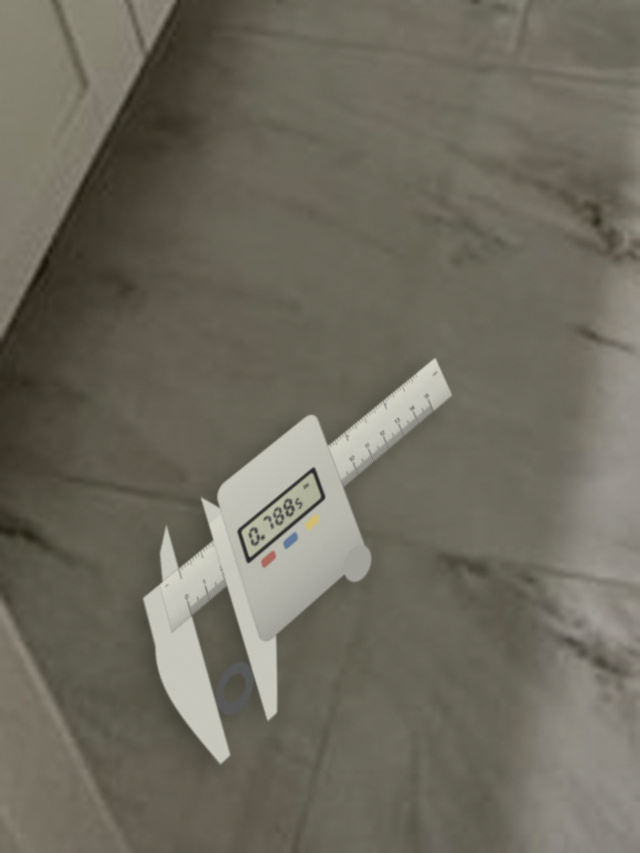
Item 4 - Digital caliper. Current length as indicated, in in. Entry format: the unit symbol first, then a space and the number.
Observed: in 0.7885
